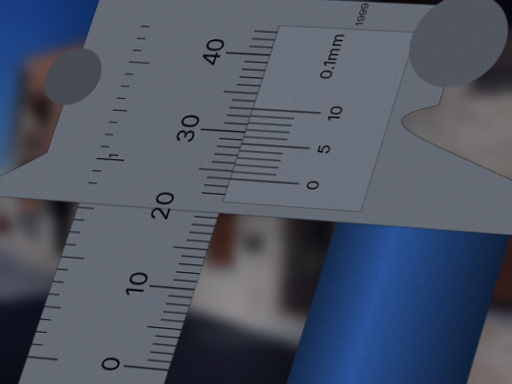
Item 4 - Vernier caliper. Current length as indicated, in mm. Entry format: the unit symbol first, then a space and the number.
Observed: mm 24.0
